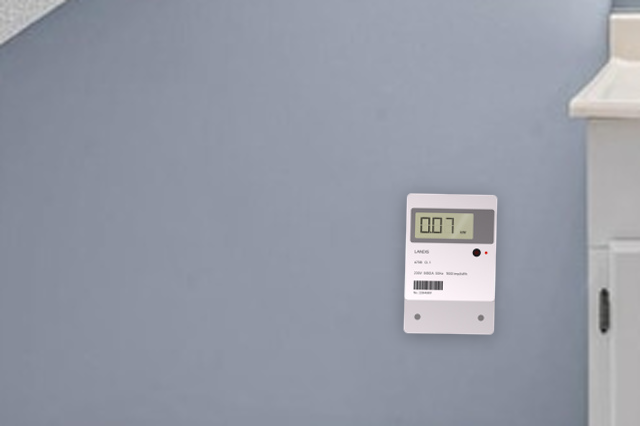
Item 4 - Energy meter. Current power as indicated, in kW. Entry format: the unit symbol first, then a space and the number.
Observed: kW 0.07
